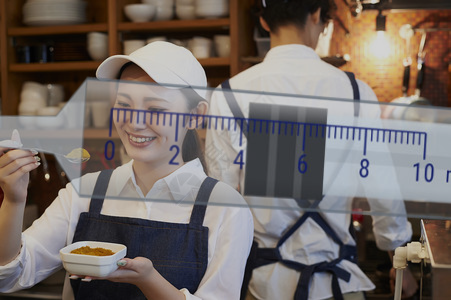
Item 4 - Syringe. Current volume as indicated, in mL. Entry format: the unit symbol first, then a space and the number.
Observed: mL 4.2
